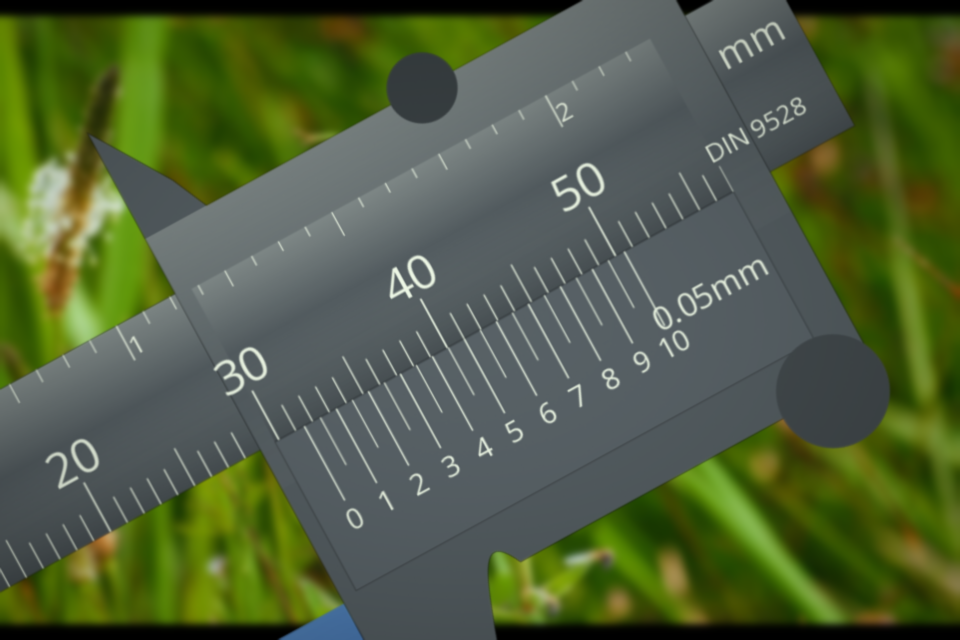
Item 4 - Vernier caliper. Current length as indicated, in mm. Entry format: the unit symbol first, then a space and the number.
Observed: mm 31.5
